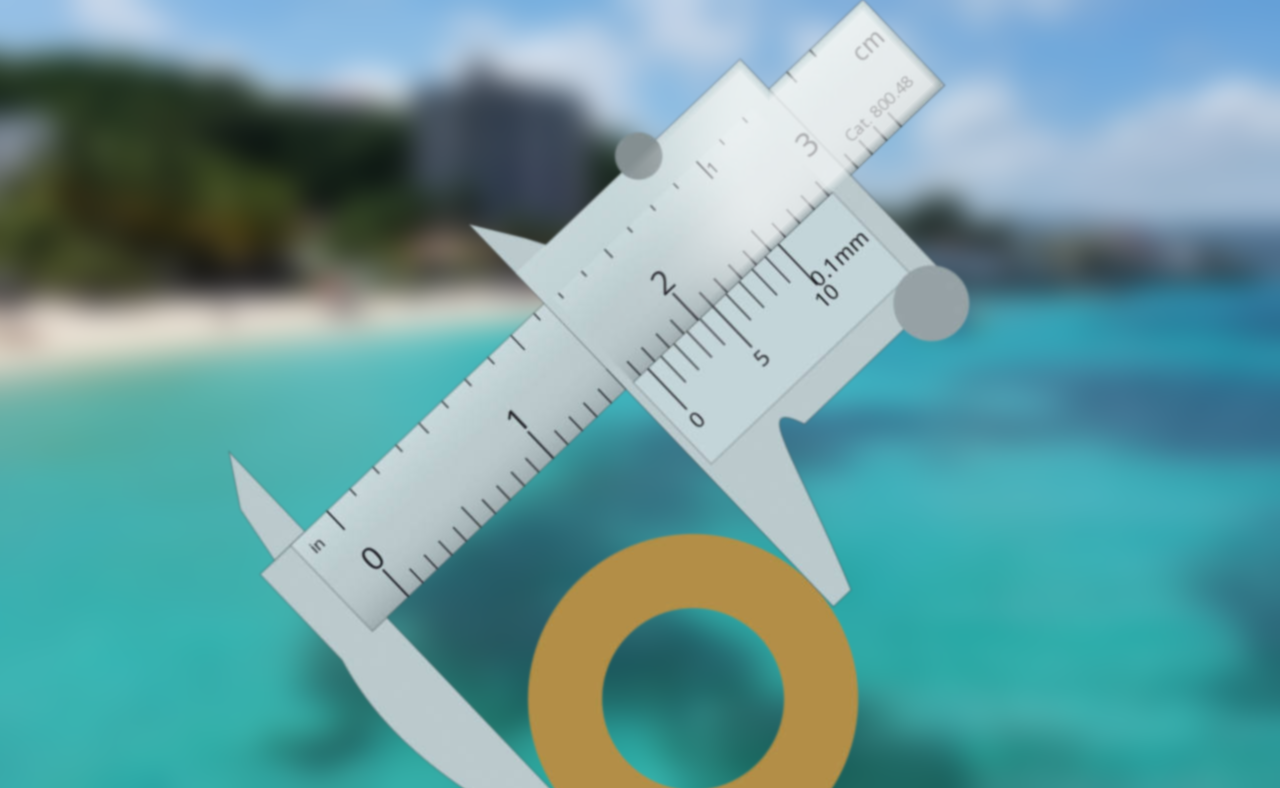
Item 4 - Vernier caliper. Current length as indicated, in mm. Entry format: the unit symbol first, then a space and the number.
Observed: mm 16.5
